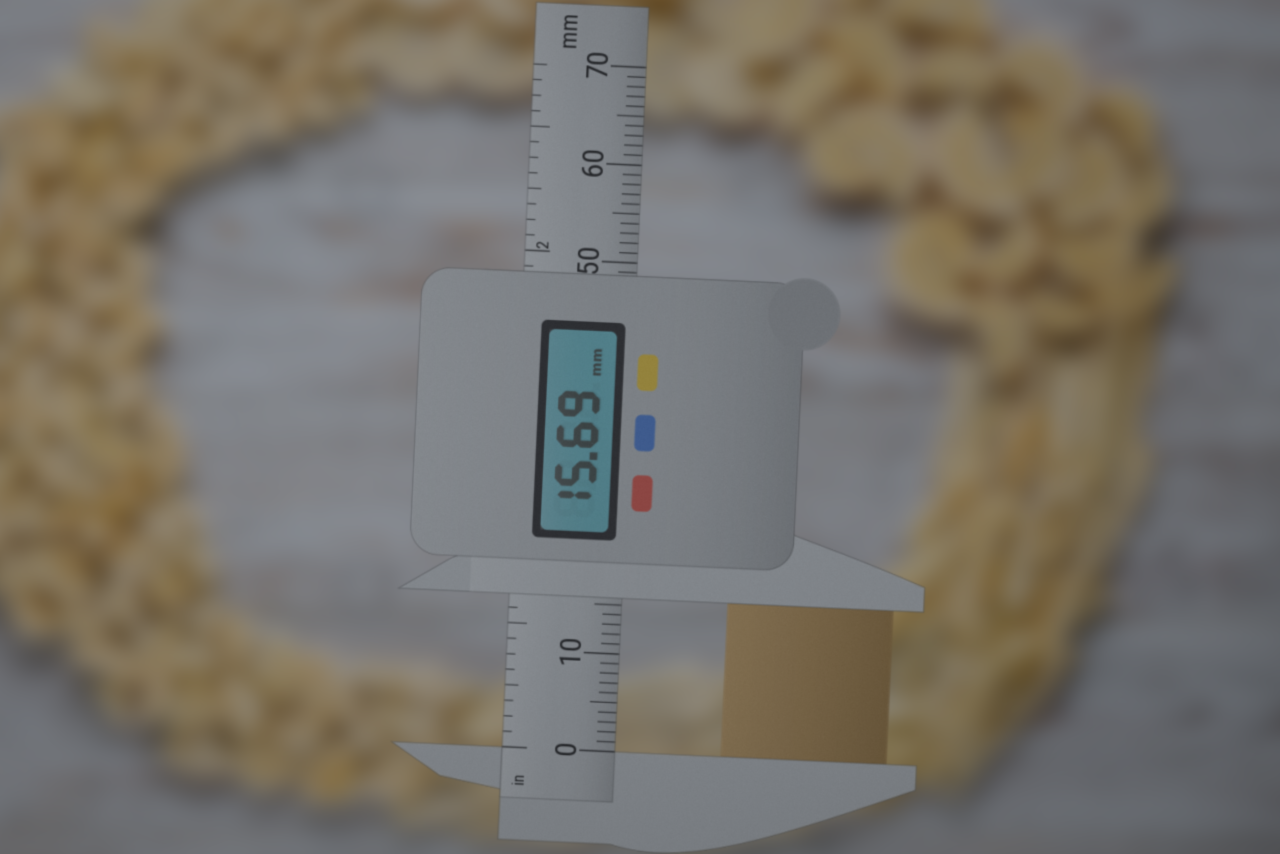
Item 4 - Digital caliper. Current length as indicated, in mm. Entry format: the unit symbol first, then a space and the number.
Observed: mm 15.69
